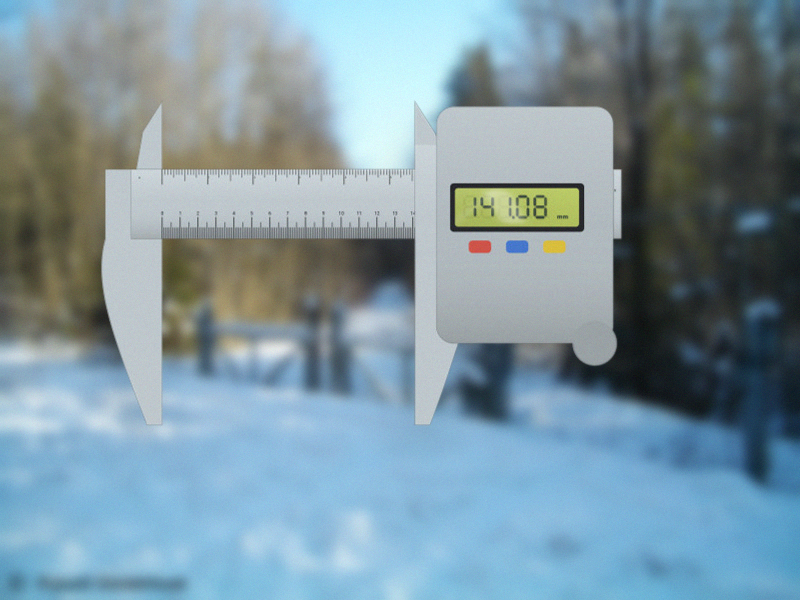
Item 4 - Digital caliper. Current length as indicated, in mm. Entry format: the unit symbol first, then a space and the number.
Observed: mm 141.08
